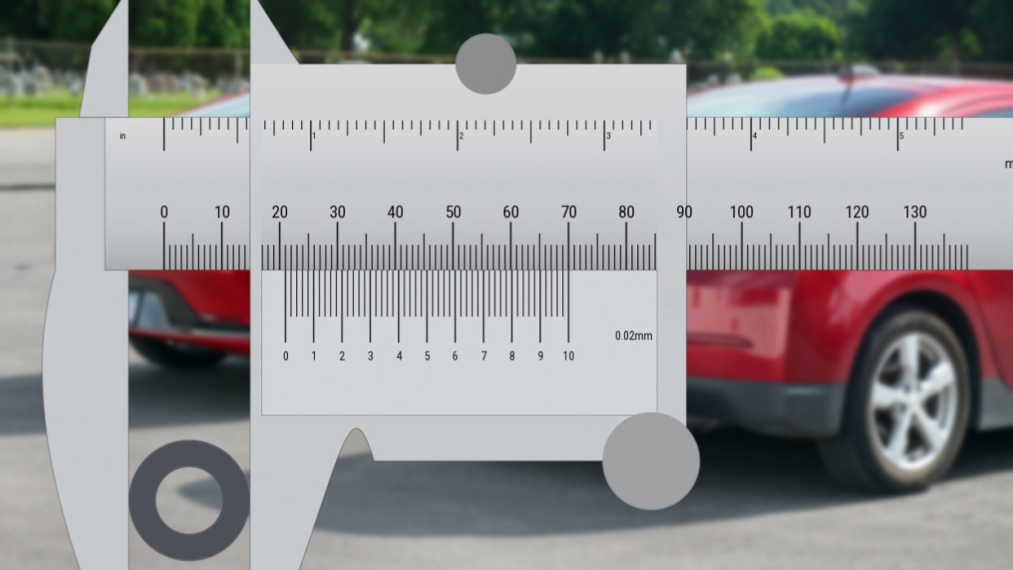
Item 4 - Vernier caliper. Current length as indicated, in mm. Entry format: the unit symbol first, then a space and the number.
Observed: mm 21.0
